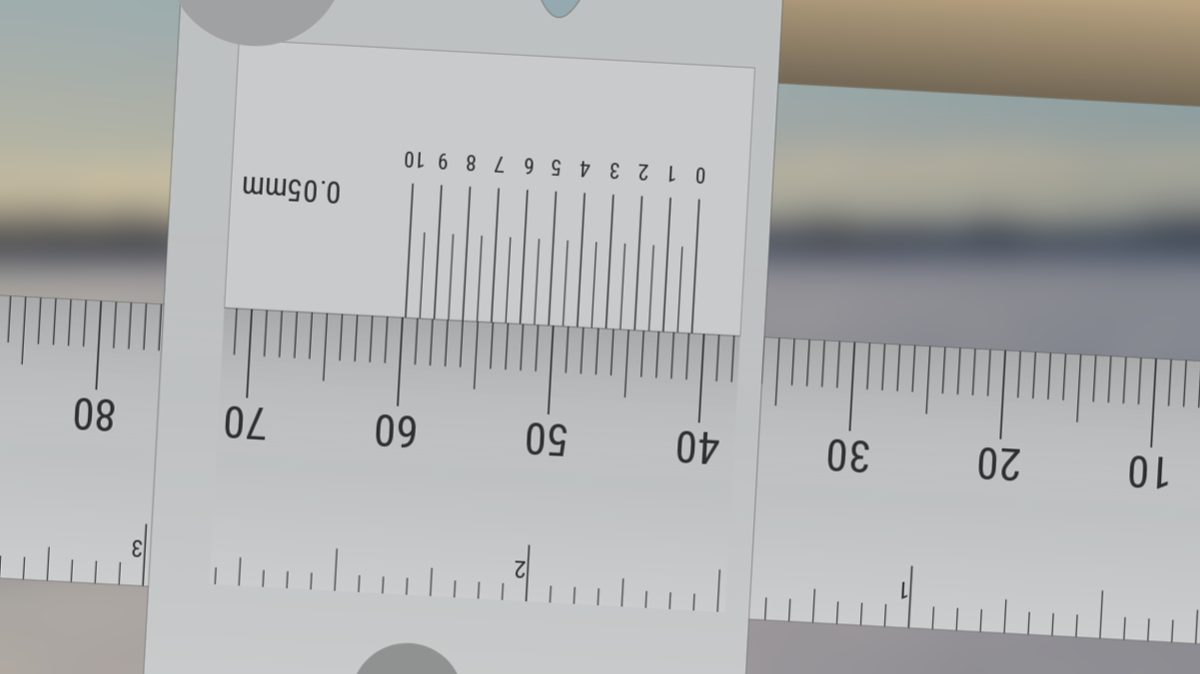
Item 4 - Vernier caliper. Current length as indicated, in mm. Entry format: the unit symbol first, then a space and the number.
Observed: mm 40.8
